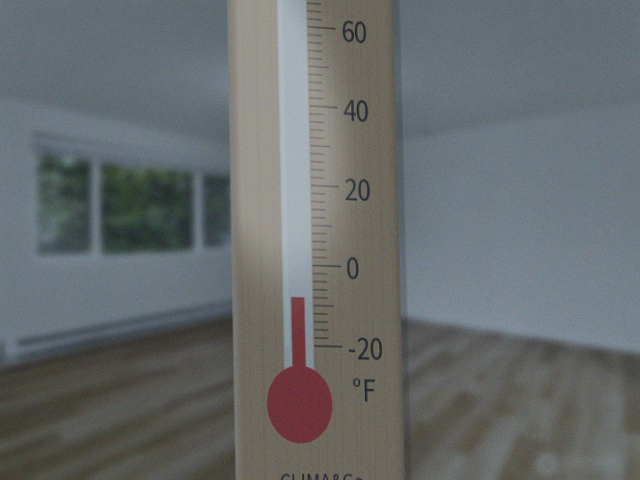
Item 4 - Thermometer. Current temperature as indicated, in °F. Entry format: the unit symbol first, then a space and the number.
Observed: °F -8
